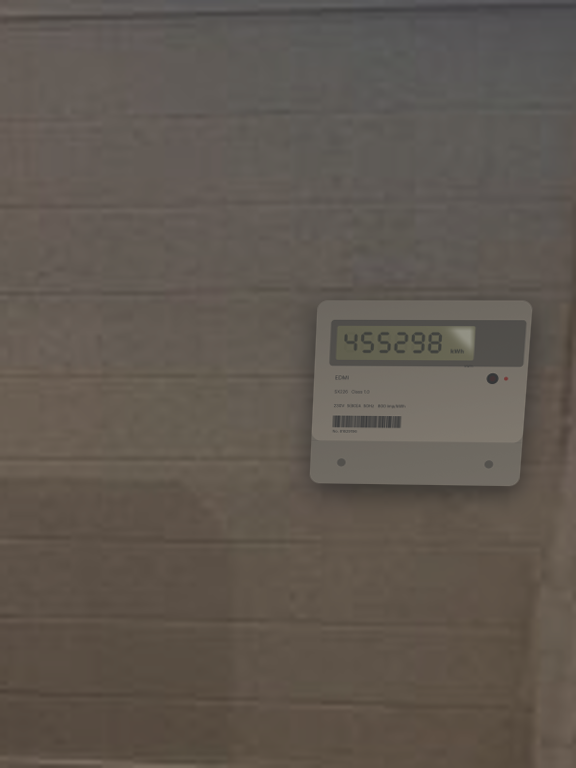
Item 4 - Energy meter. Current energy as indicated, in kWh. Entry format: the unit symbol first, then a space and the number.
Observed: kWh 455298
